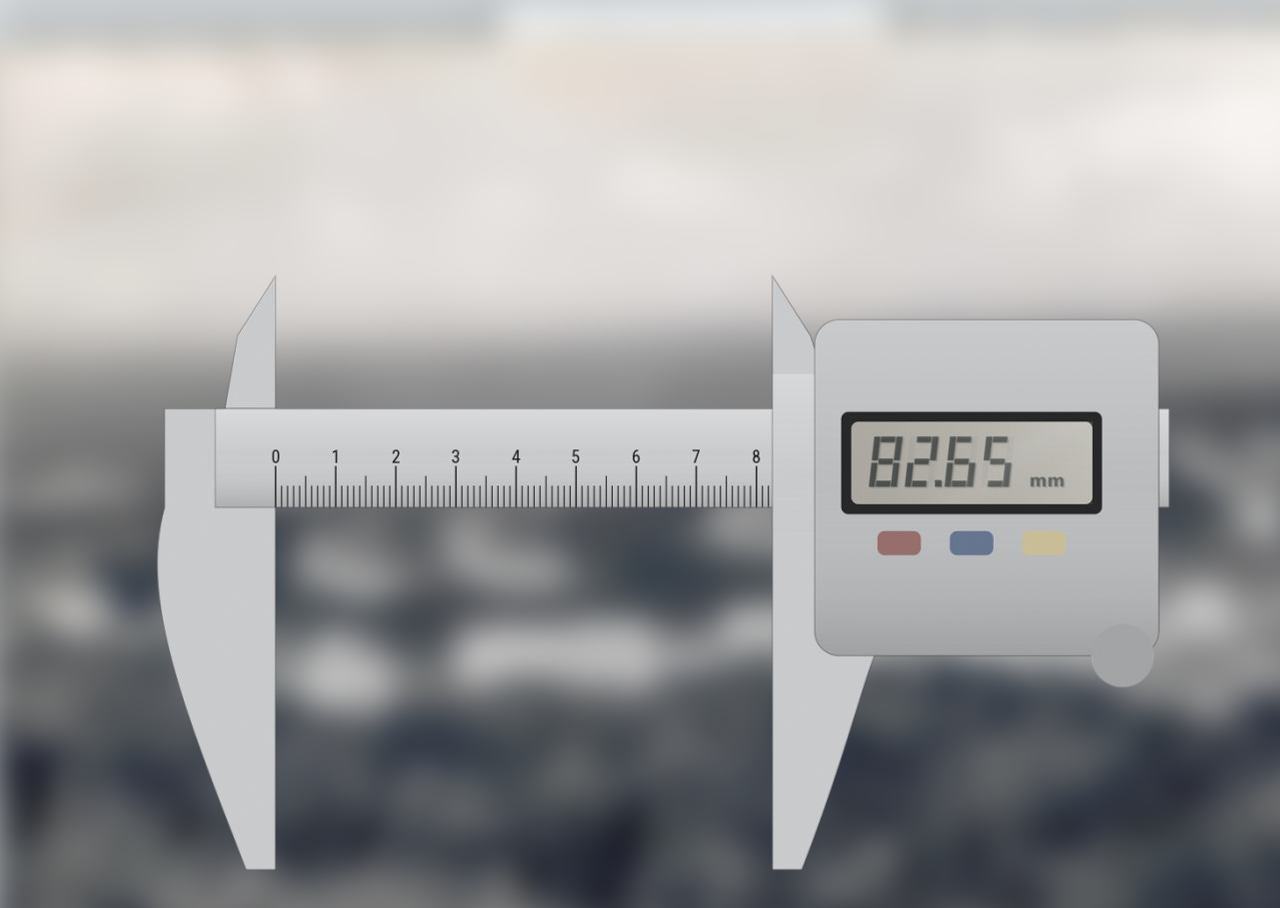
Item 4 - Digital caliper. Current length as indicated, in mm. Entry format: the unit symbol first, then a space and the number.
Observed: mm 82.65
